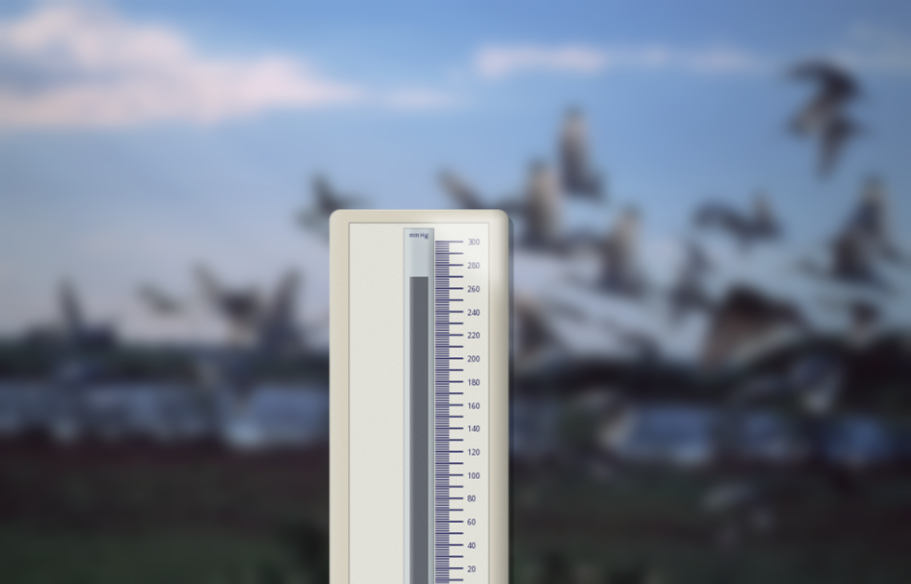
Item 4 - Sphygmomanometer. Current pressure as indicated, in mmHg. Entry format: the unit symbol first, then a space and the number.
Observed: mmHg 270
